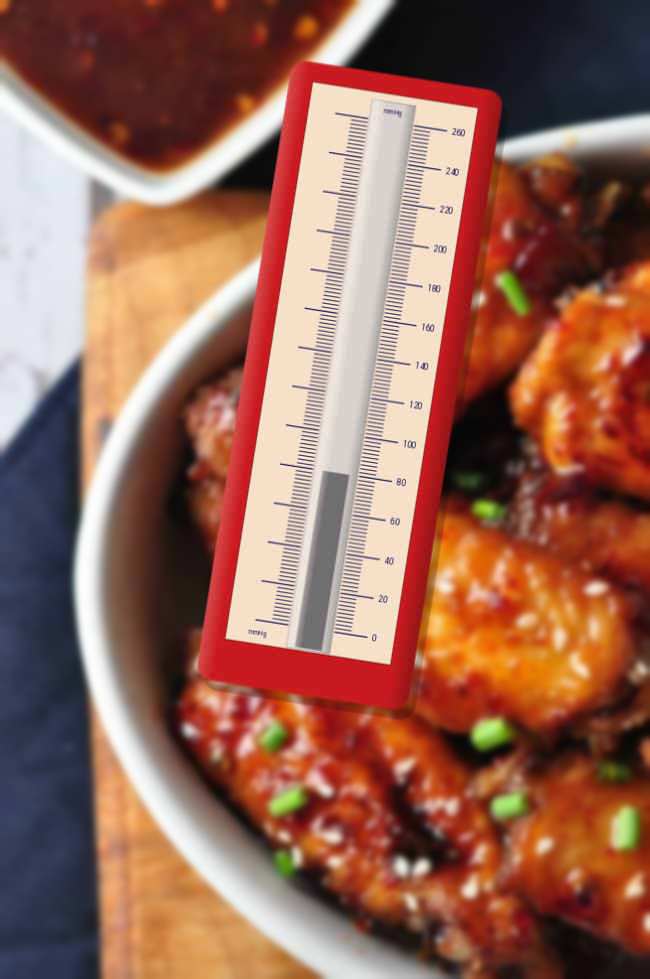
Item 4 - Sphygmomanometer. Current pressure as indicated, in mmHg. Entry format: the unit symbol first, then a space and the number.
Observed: mmHg 80
